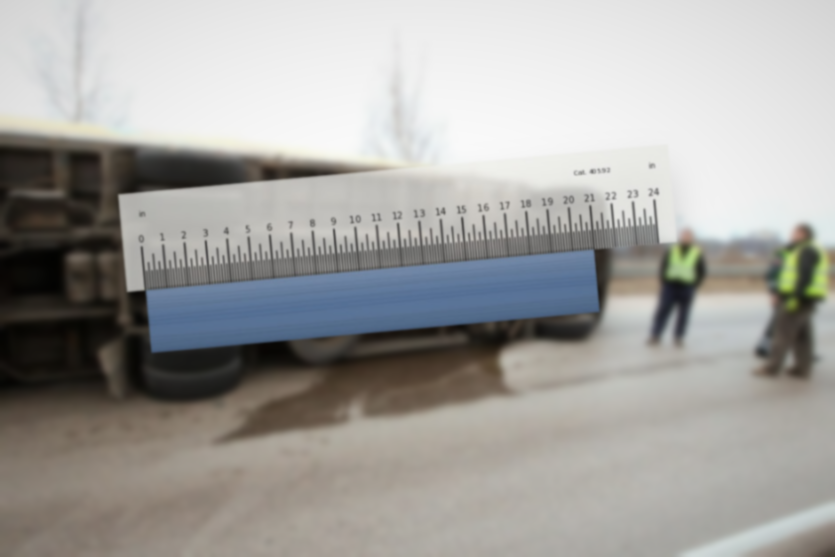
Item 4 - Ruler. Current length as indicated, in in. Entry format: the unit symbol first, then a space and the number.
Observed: in 21
